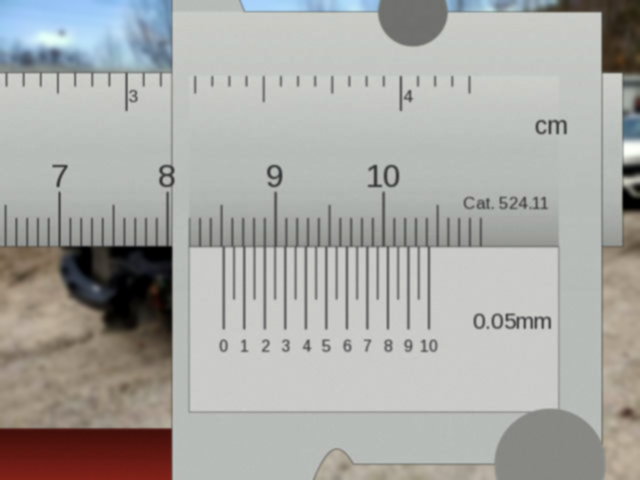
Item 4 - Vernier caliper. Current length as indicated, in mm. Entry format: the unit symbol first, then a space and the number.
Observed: mm 85.2
